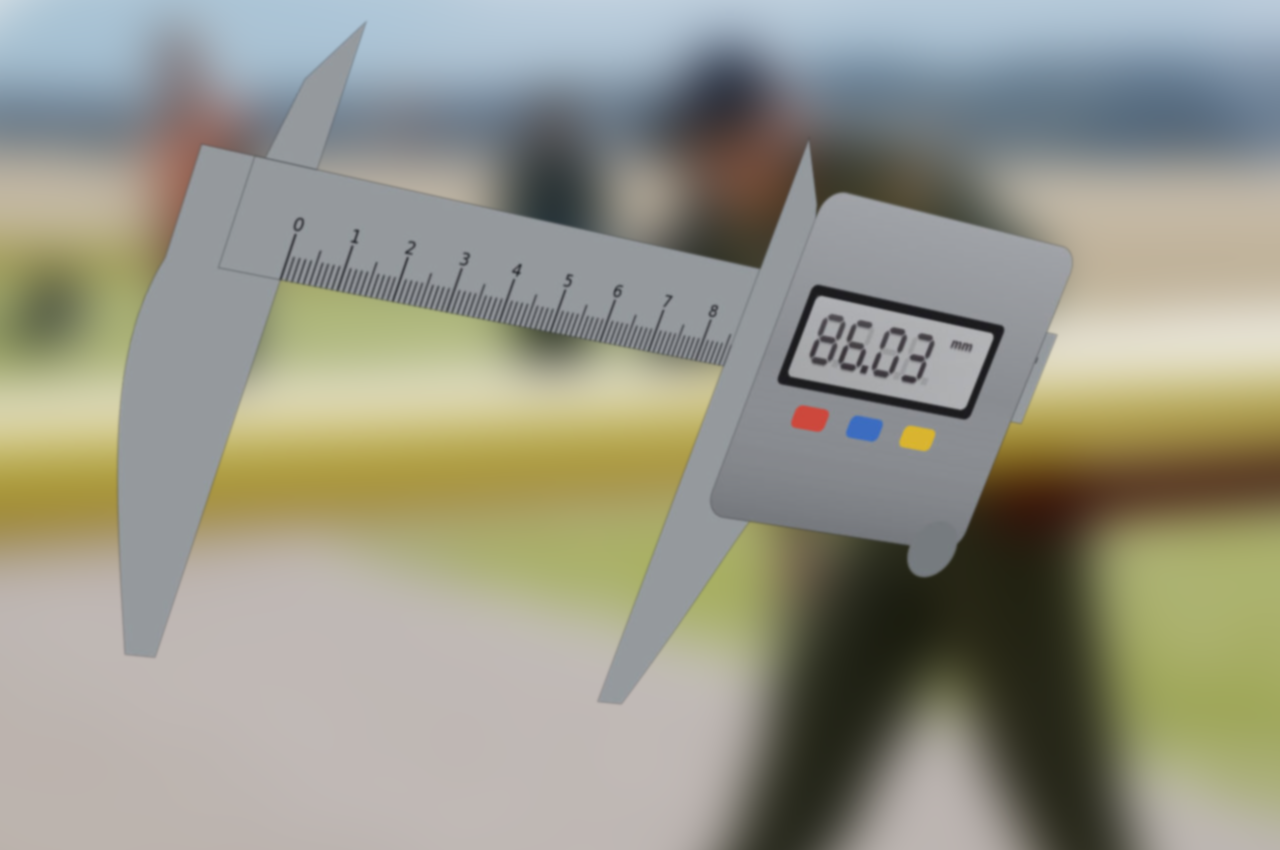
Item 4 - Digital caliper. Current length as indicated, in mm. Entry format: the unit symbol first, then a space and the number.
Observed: mm 86.03
